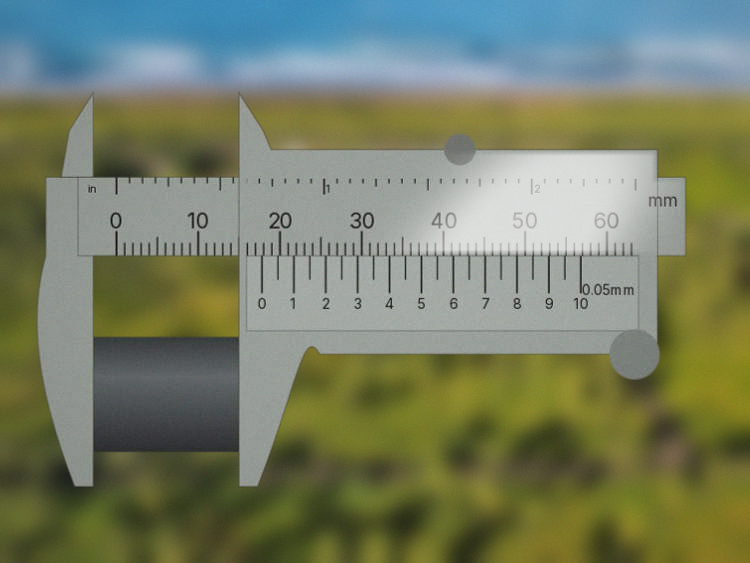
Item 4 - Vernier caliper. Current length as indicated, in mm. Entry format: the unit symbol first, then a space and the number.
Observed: mm 17.8
